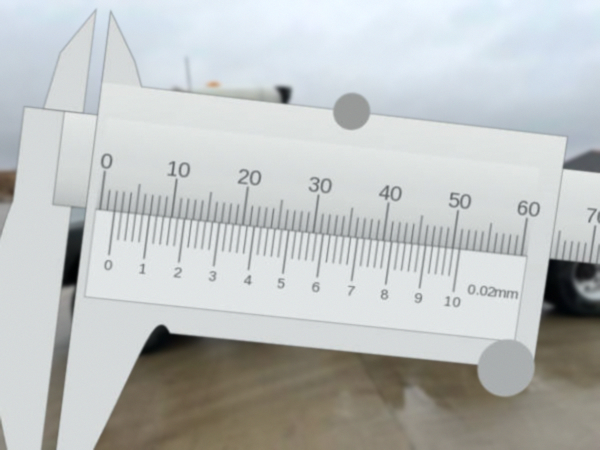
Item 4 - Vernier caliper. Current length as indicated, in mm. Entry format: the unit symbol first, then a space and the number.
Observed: mm 2.0
